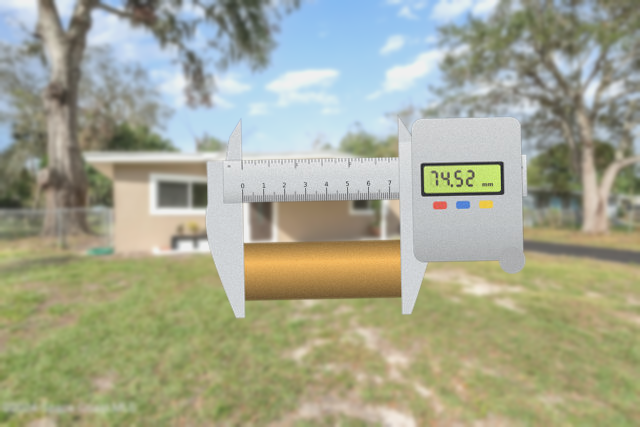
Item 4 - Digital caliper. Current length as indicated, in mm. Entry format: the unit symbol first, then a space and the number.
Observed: mm 74.52
